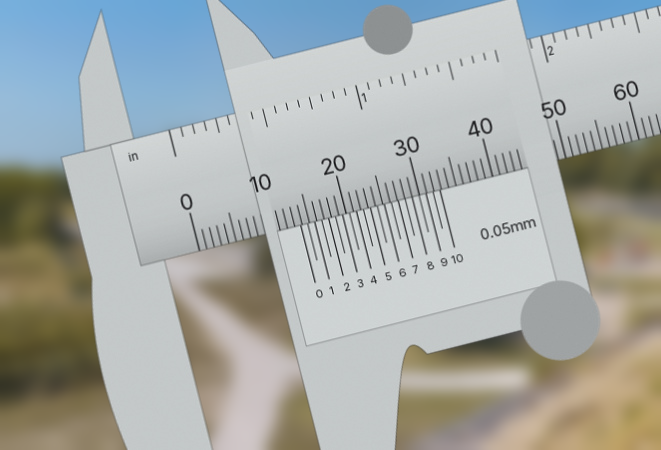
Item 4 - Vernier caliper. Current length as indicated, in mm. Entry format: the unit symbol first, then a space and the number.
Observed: mm 13.8
